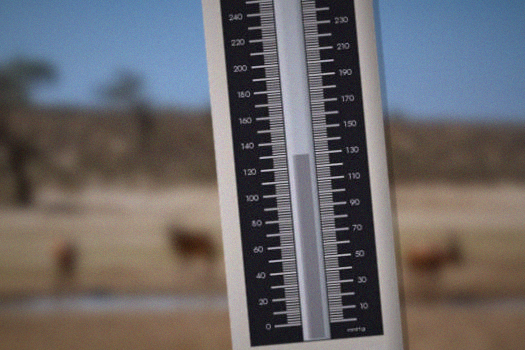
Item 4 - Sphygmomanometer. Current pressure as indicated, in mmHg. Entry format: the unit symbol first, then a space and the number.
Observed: mmHg 130
